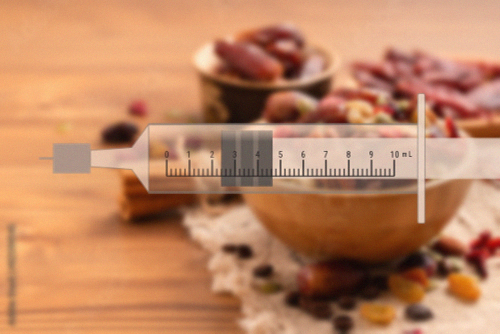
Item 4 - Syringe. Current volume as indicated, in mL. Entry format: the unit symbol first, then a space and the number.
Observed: mL 2.4
